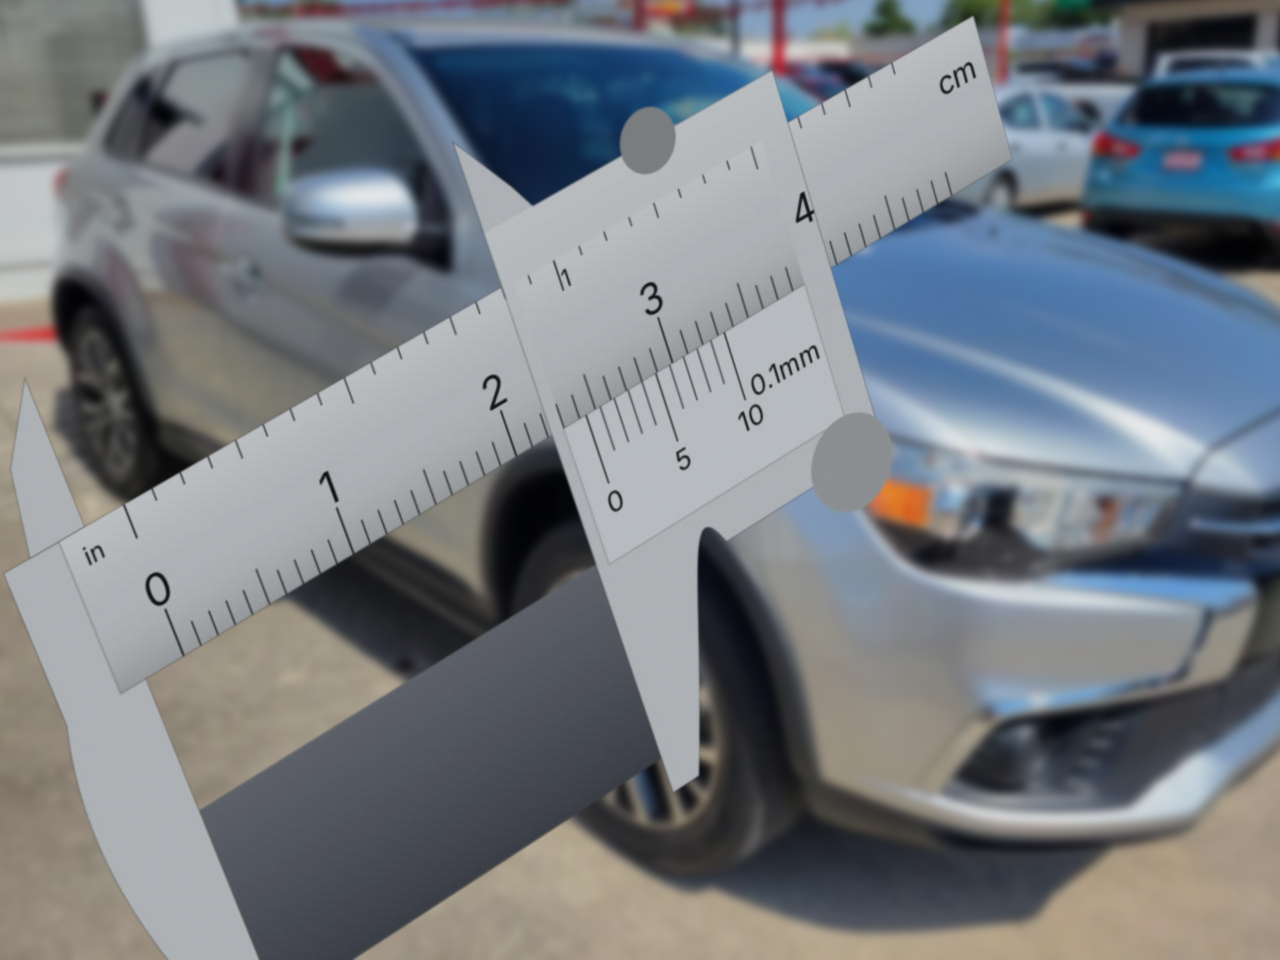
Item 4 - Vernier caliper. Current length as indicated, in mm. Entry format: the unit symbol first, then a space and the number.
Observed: mm 24.4
